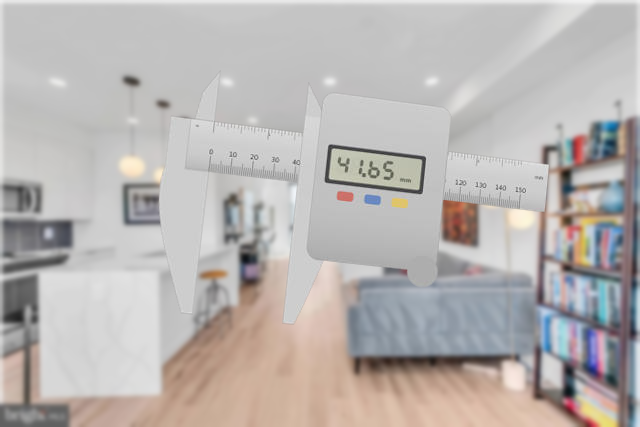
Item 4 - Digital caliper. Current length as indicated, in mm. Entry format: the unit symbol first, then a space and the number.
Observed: mm 41.65
